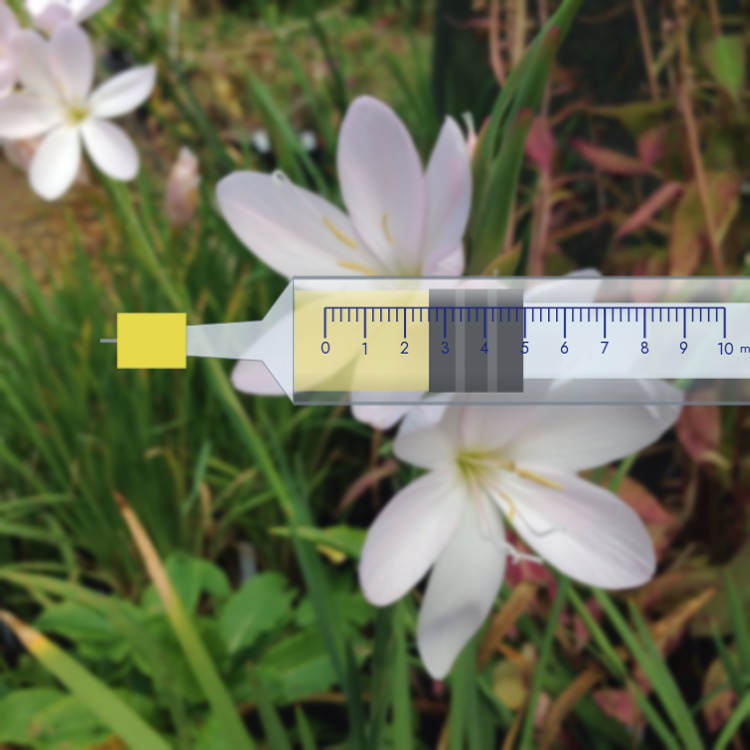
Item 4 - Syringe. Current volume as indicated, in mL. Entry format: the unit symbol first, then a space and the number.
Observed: mL 2.6
